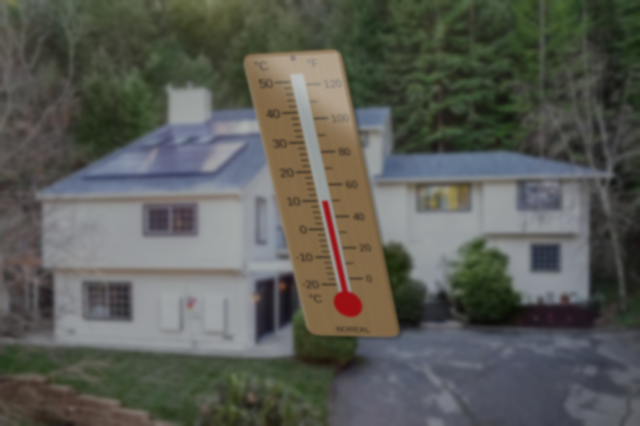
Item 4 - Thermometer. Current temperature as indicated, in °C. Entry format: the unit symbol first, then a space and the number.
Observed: °C 10
